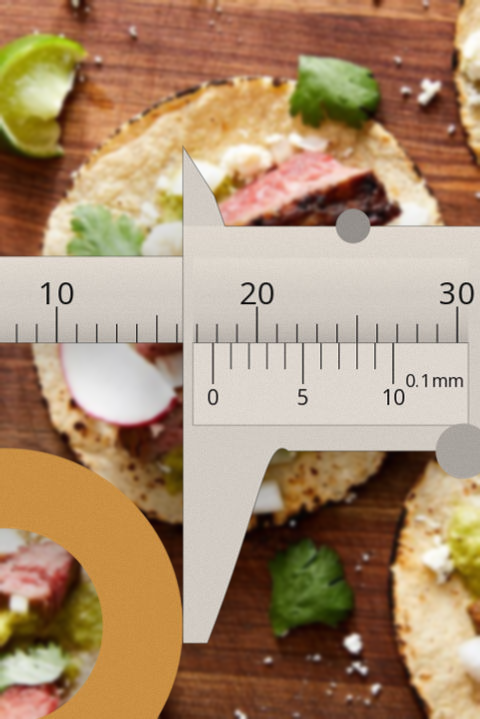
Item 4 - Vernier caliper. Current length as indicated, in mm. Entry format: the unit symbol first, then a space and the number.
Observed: mm 17.8
